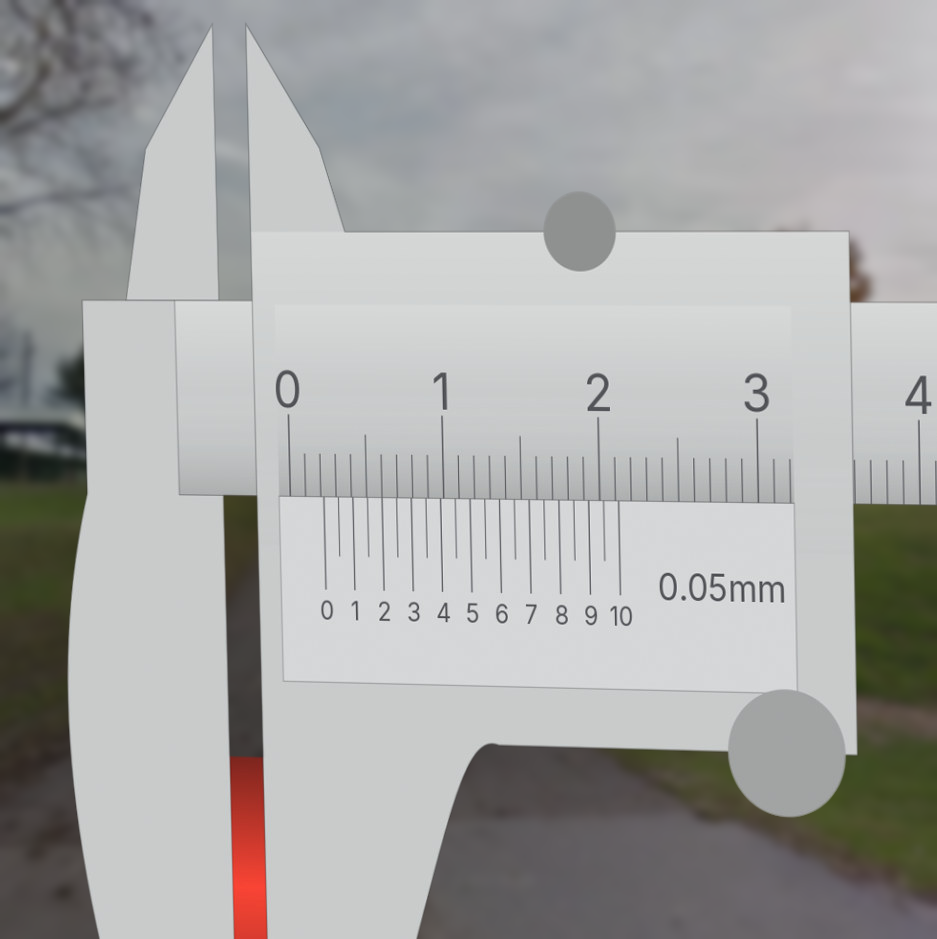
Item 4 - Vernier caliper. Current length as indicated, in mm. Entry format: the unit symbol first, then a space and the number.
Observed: mm 2.2
